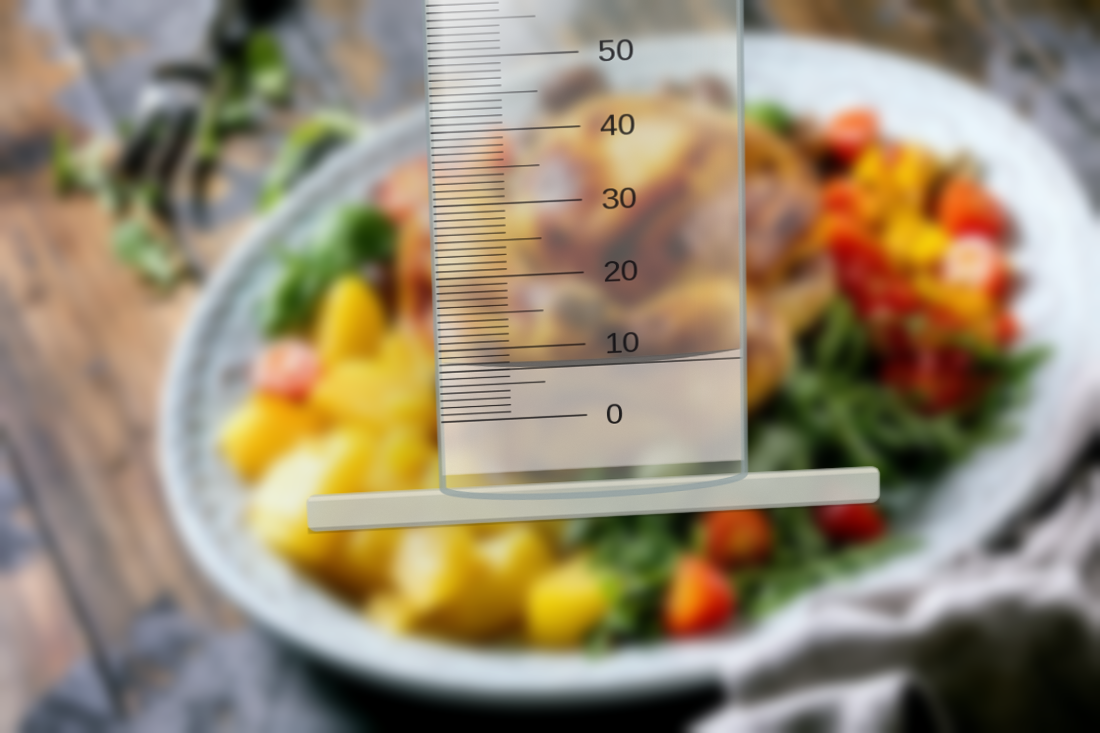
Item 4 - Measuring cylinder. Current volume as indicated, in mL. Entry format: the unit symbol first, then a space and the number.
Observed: mL 7
